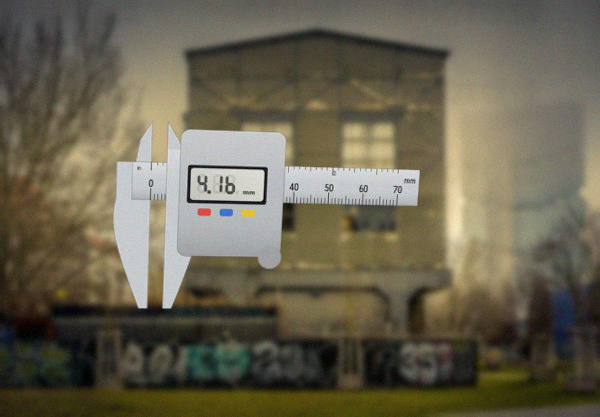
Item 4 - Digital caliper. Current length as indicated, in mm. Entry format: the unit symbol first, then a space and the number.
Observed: mm 4.16
